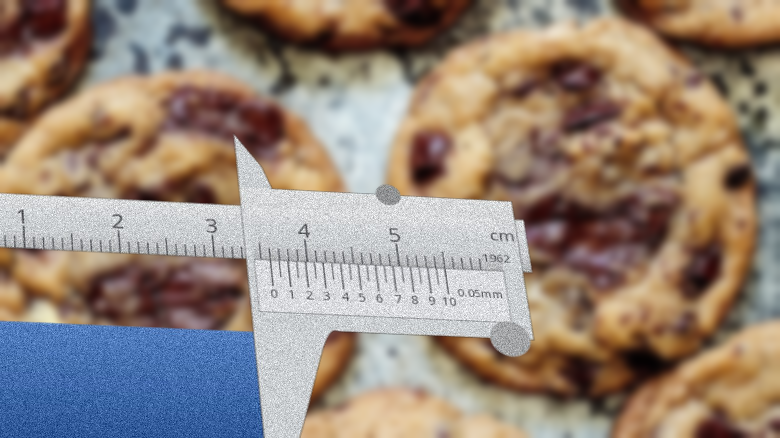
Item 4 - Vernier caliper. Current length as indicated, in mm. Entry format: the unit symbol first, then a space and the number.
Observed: mm 36.0
